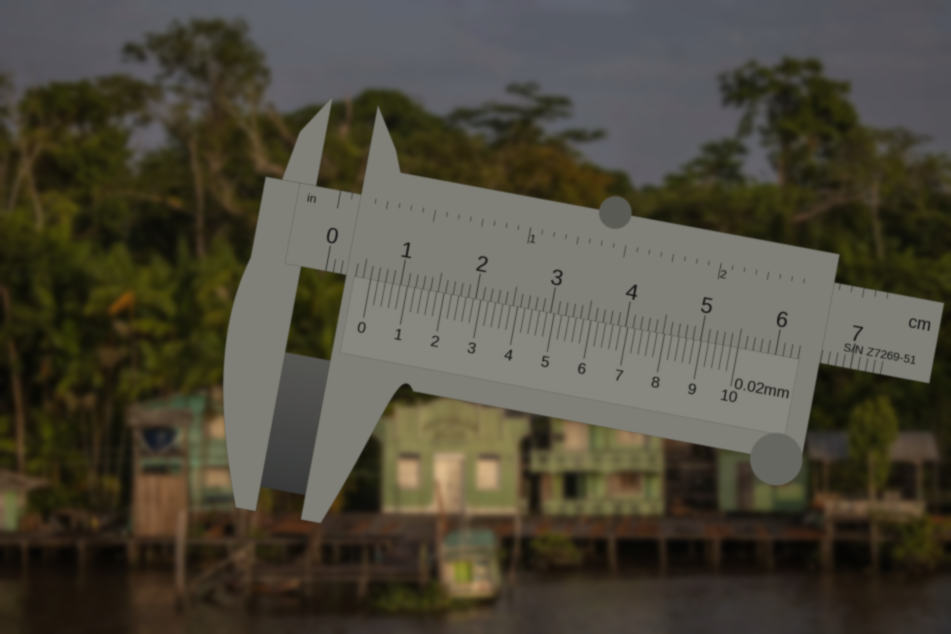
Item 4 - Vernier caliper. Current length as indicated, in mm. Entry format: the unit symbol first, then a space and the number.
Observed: mm 6.0
